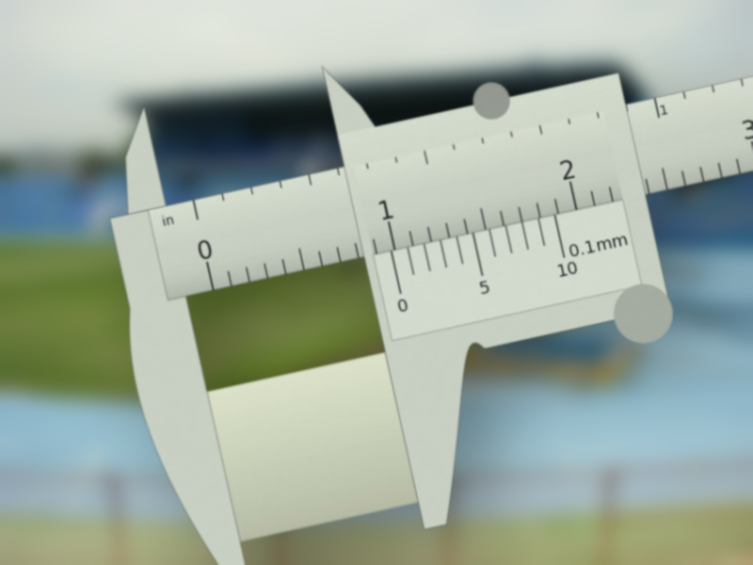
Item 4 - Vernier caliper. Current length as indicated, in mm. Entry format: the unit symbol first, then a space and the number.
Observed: mm 9.8
